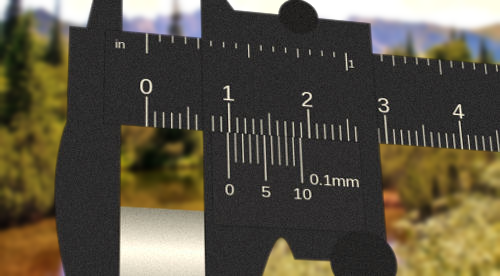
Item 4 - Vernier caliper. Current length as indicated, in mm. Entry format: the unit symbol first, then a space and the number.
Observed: mm 9.8
